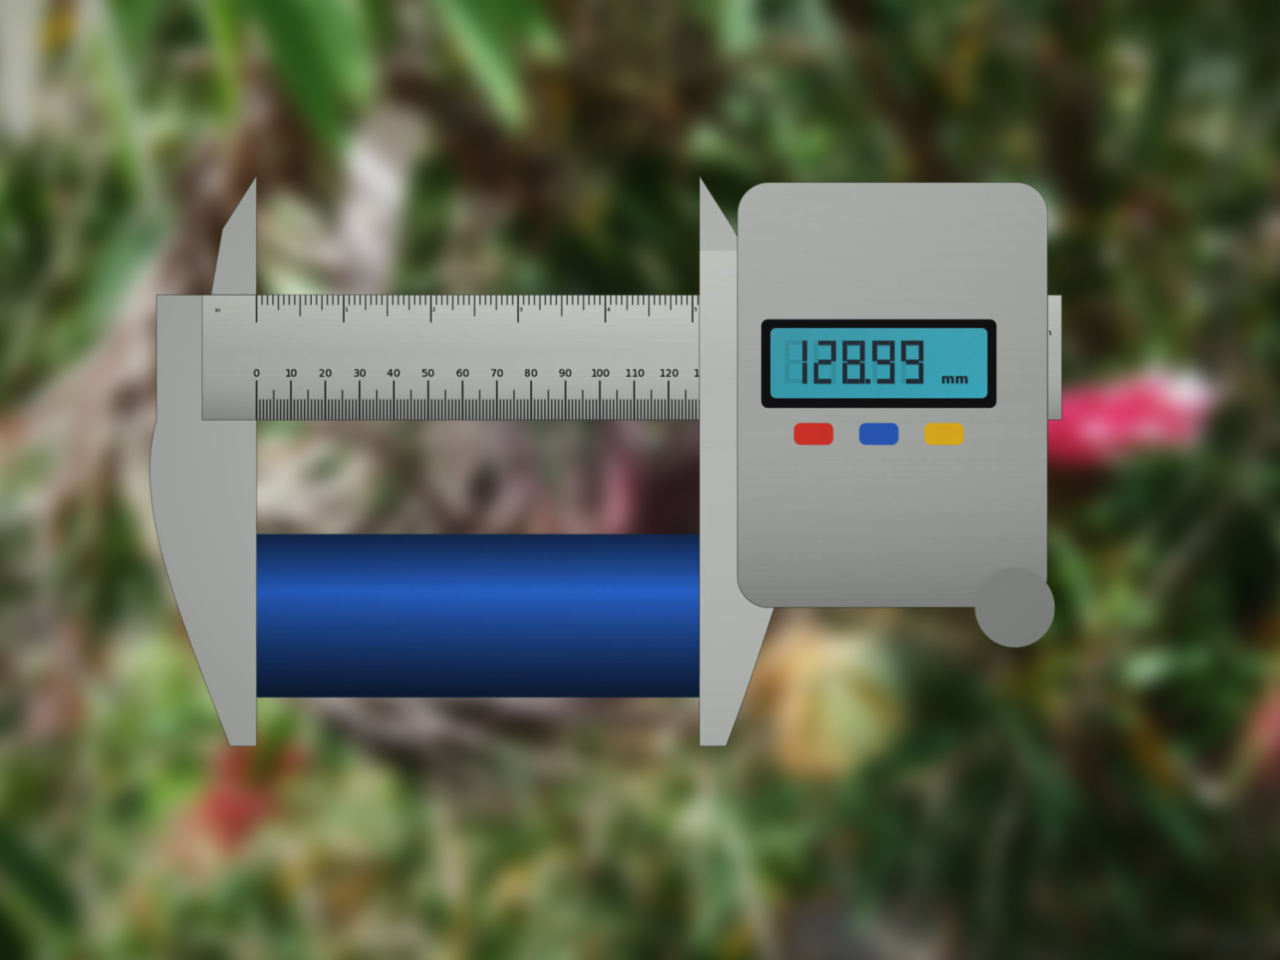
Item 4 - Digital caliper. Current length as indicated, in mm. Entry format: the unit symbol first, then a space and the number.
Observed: mm 128.99
